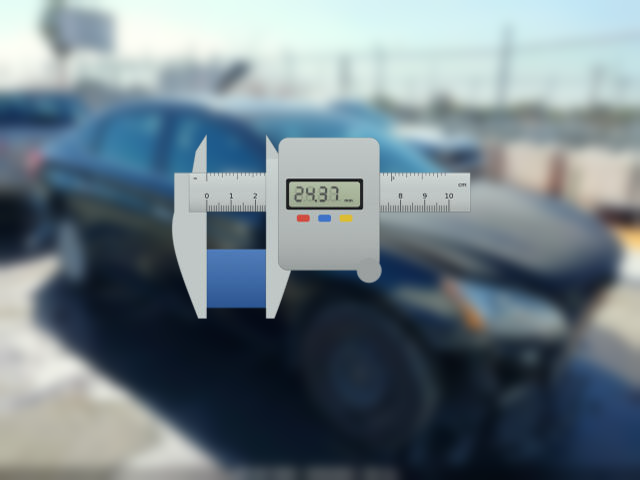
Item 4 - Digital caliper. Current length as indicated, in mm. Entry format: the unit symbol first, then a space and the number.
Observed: mm 24.37
